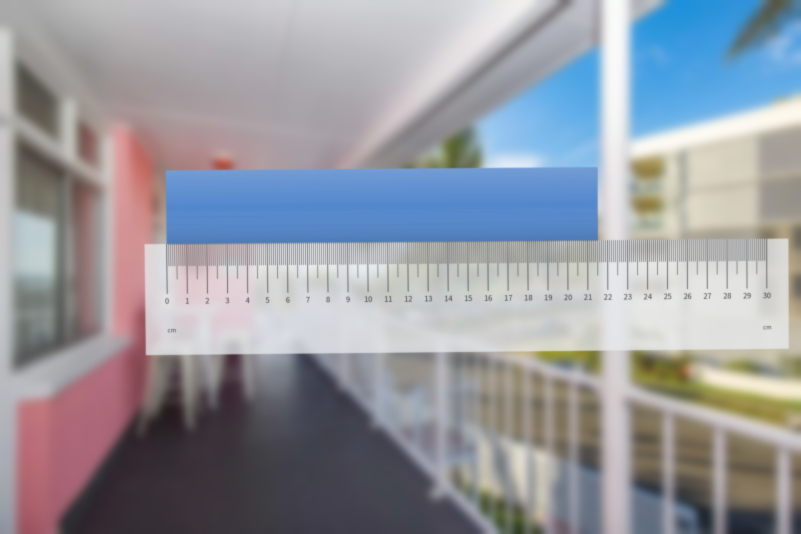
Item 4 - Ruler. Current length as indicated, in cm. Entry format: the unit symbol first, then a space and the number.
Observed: cm 21.5
